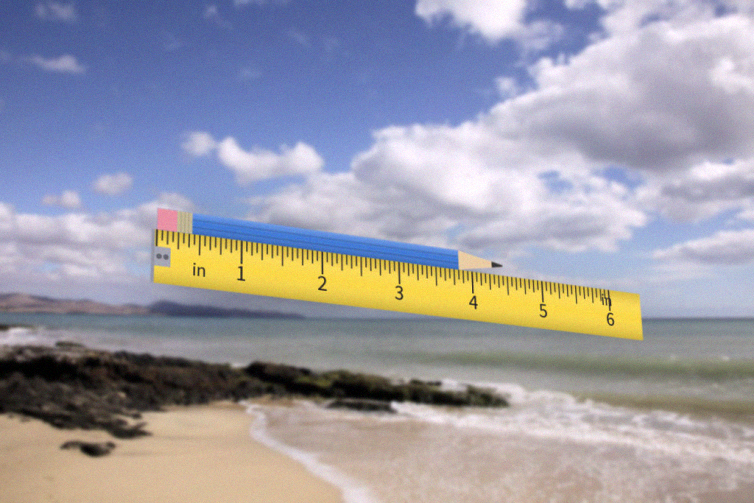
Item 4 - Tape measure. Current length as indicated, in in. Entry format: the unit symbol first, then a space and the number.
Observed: in 4.4375
